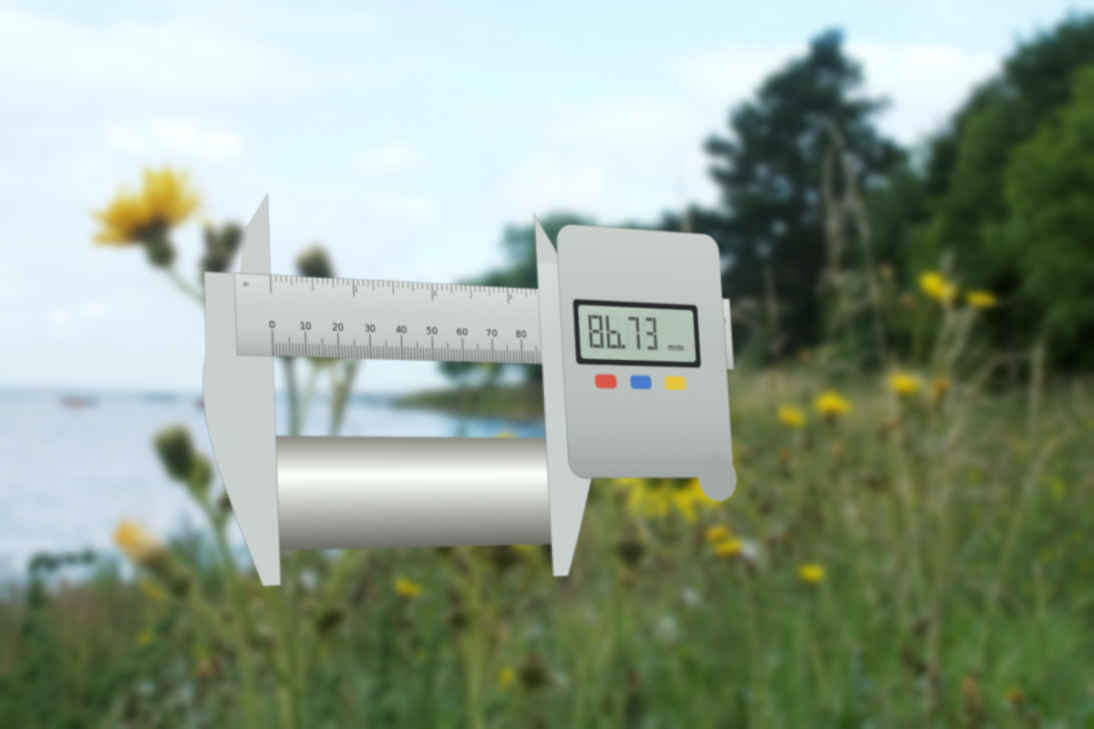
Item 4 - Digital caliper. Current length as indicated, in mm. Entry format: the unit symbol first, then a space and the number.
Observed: mm 86.73
